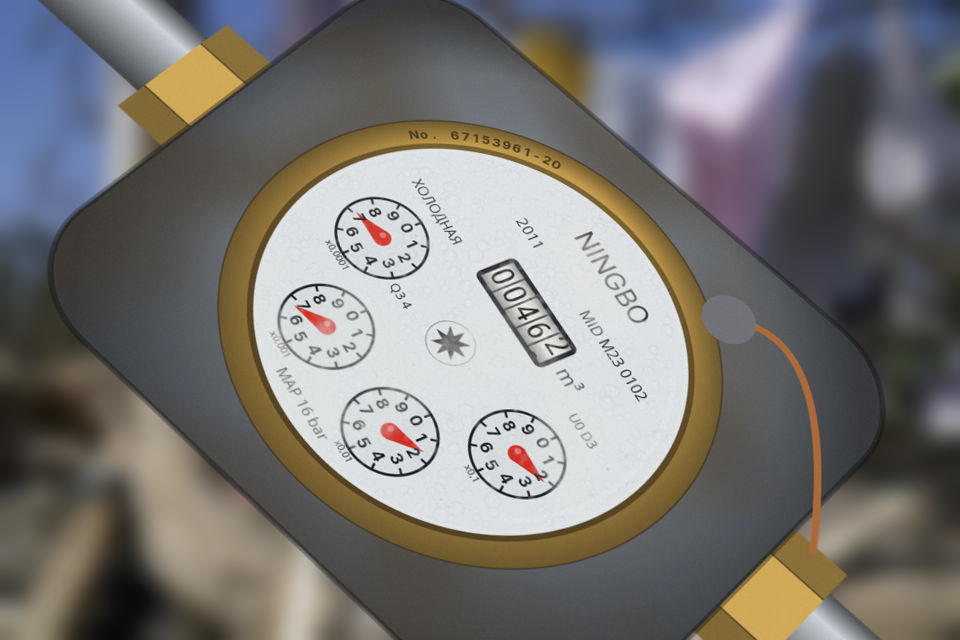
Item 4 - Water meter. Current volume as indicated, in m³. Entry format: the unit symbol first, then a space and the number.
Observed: m³ 462.2167
